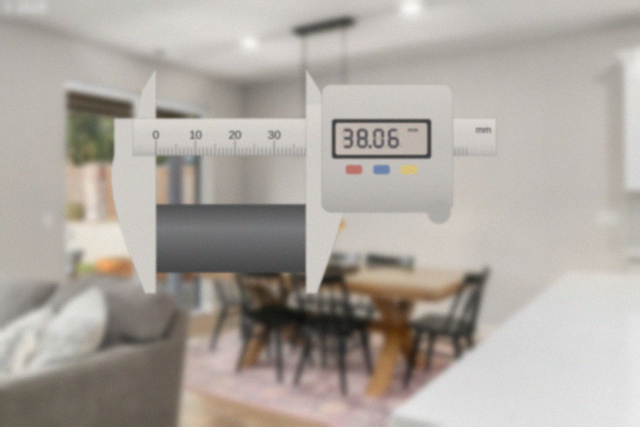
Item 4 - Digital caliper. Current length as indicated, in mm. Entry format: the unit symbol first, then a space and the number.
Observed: mm 38.06
